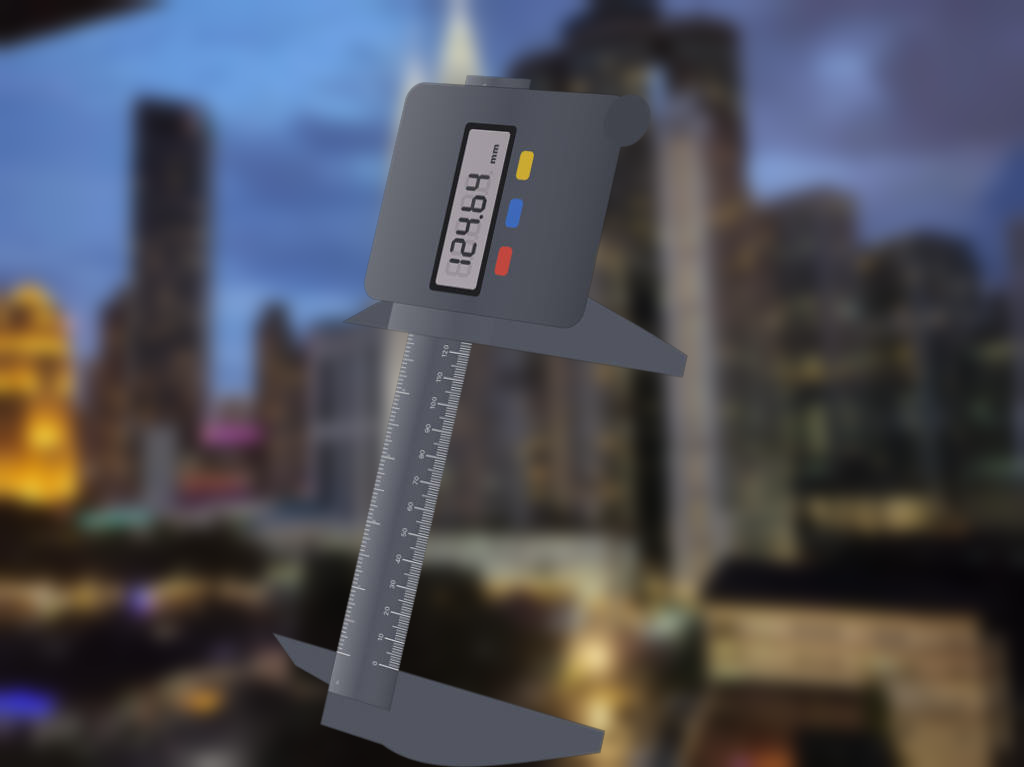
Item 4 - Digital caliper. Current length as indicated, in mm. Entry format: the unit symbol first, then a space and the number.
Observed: mm 124.64
